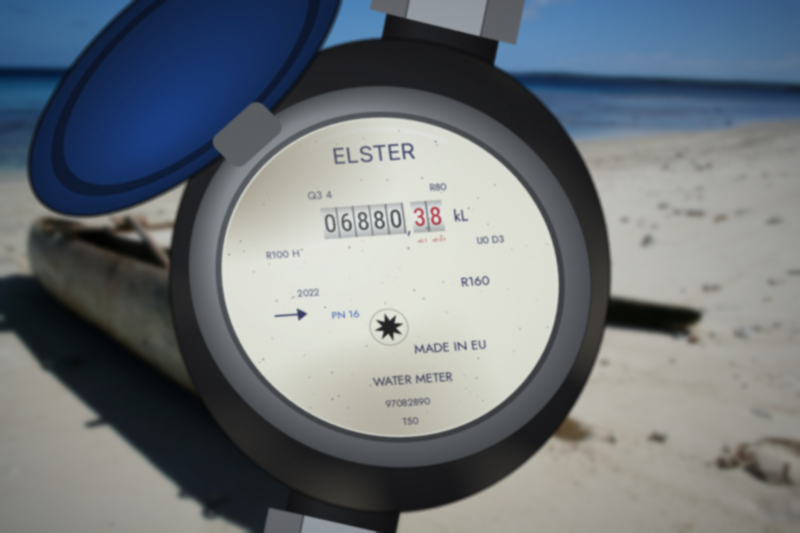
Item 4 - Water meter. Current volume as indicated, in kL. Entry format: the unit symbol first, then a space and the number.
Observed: kL 6880.38
